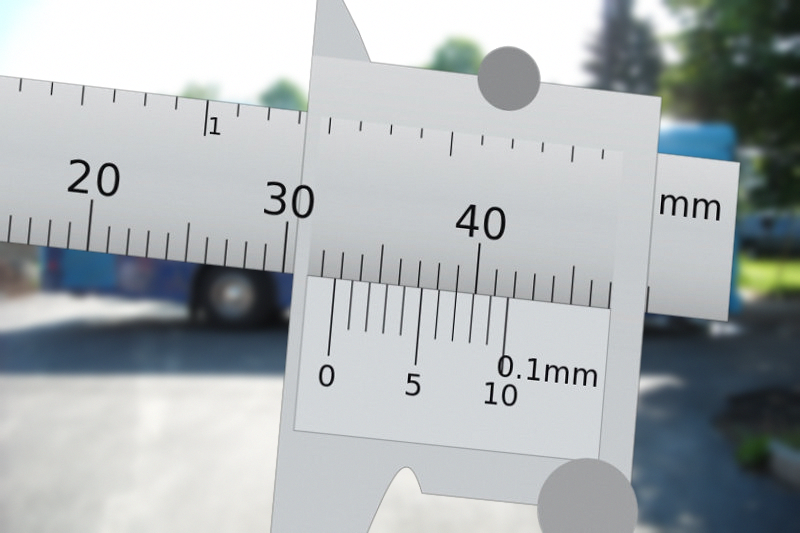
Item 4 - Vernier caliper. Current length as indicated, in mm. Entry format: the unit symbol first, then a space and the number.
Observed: mm 32.7
